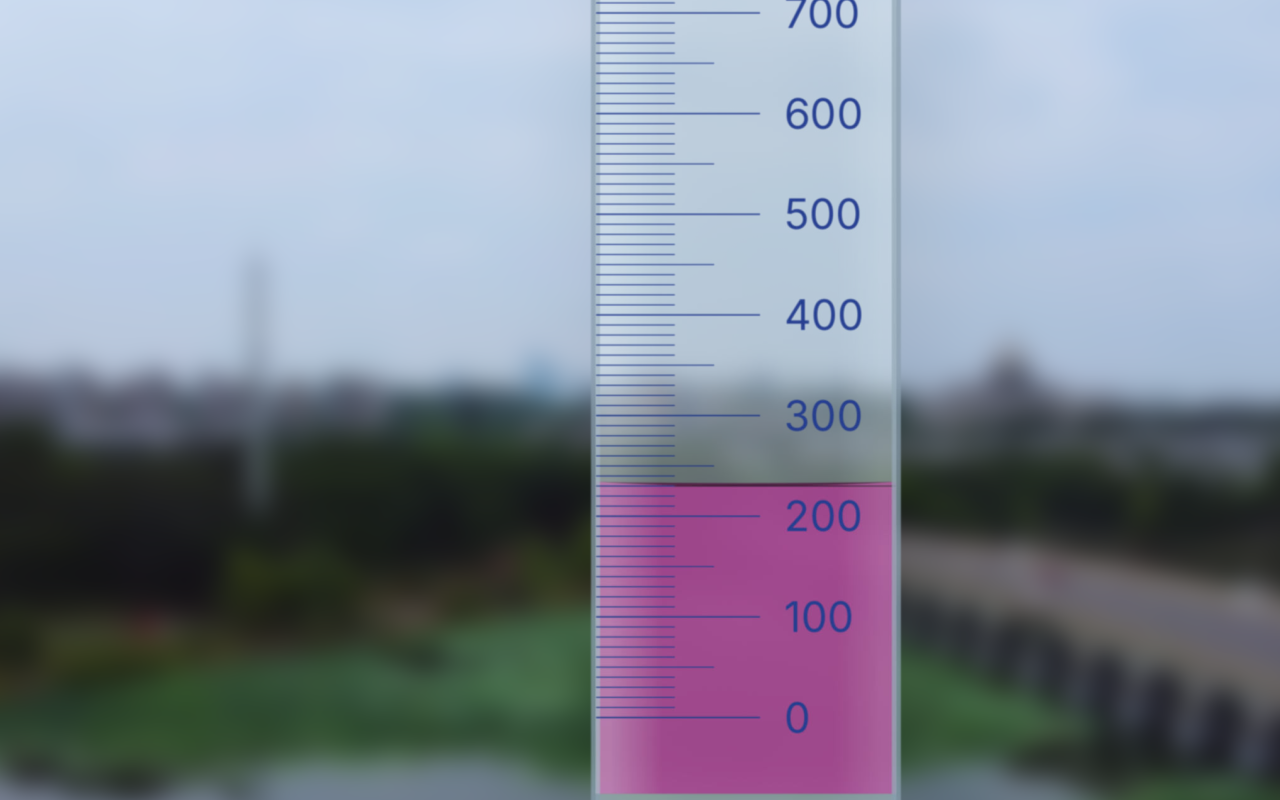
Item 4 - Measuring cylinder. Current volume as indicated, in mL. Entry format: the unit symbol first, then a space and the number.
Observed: mL 230
